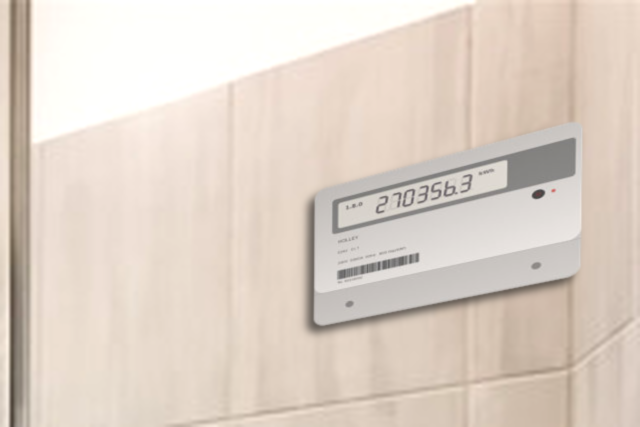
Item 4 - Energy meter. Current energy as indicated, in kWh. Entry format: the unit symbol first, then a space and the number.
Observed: kWh 270356.3
